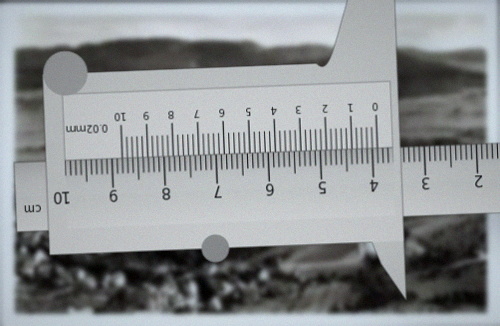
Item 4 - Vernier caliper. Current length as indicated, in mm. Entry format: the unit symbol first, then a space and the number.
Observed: mm 39.0
